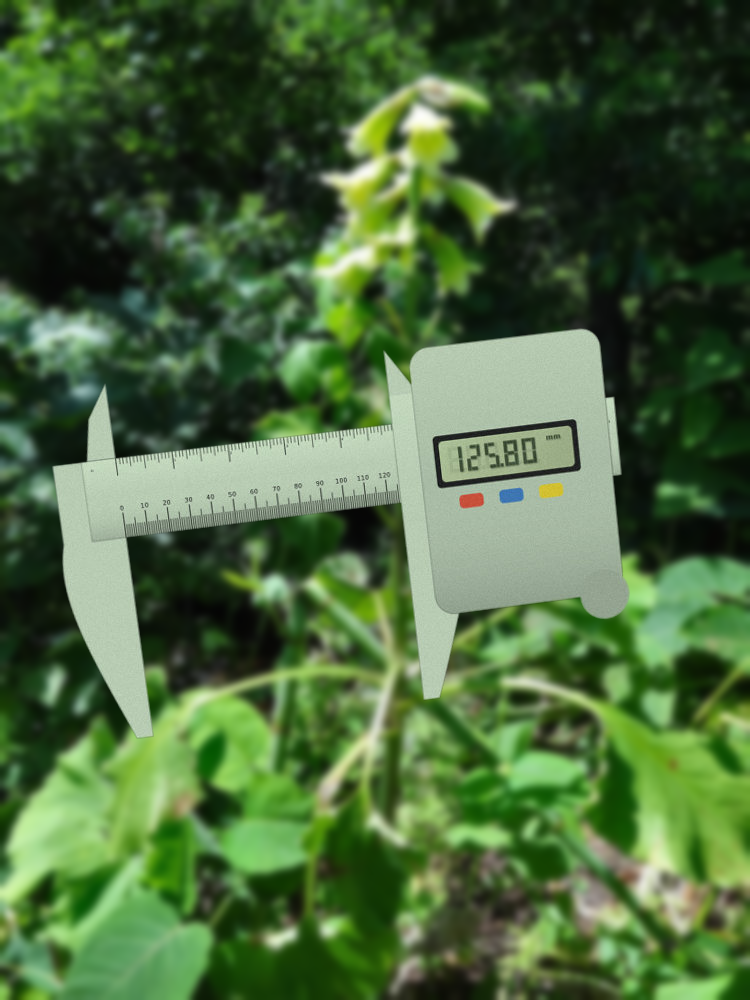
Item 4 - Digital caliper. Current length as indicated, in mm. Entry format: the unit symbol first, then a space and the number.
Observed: mm 125.80
